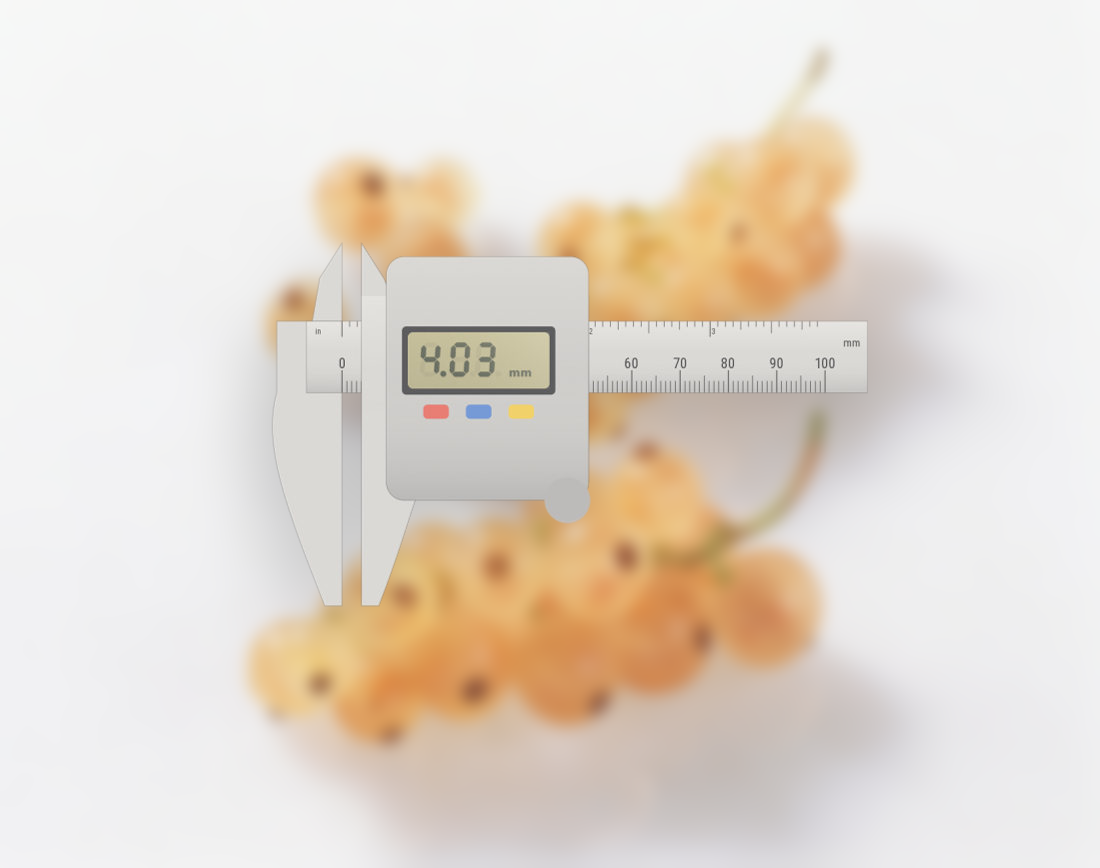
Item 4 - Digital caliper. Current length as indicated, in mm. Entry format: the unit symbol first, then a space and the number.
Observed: mm 4.03
